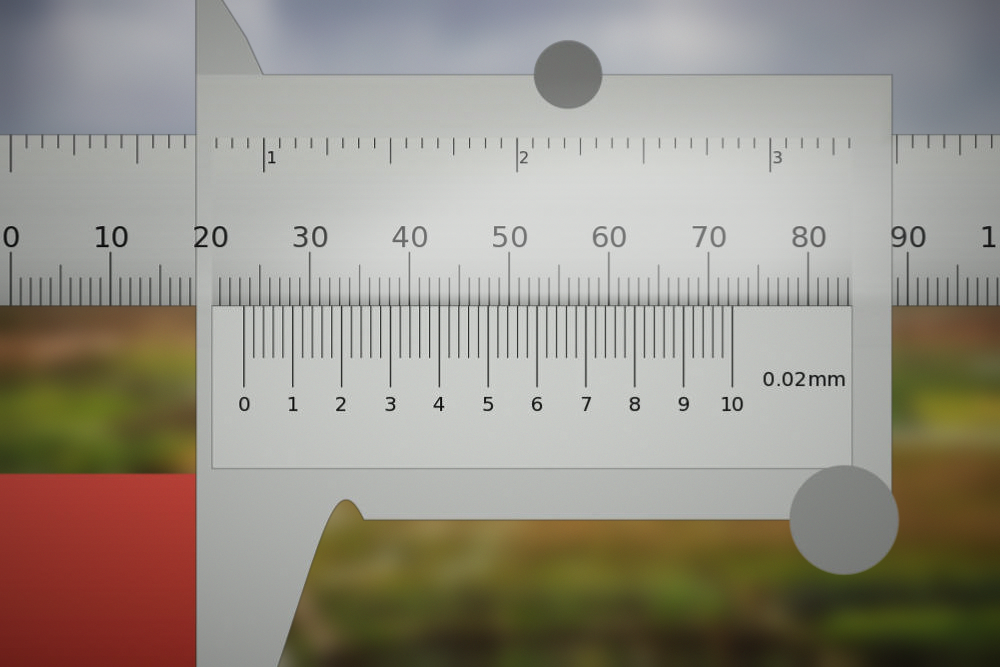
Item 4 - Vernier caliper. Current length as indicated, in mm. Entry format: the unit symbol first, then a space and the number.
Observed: mm 23.4
